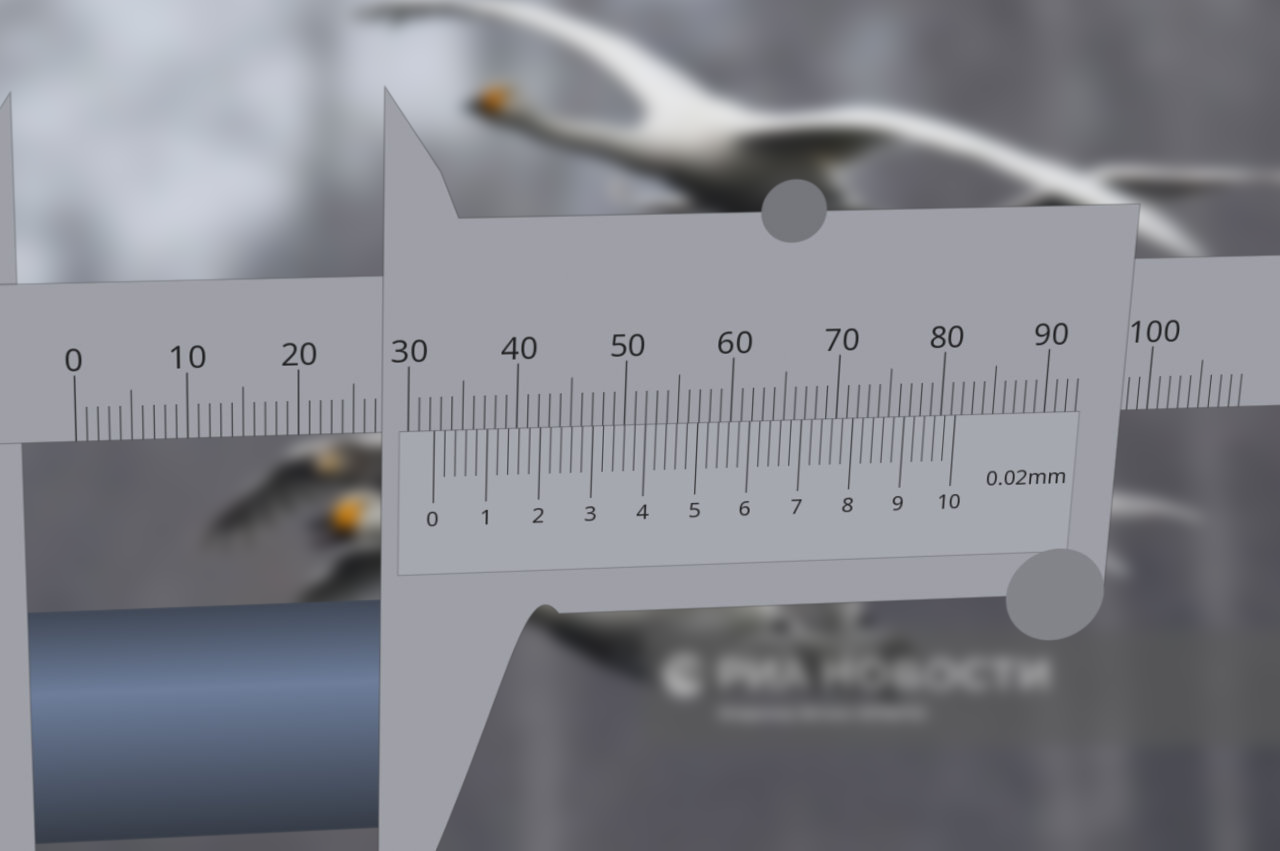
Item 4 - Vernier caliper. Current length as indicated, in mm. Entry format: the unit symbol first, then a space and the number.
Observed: mm 32.4
